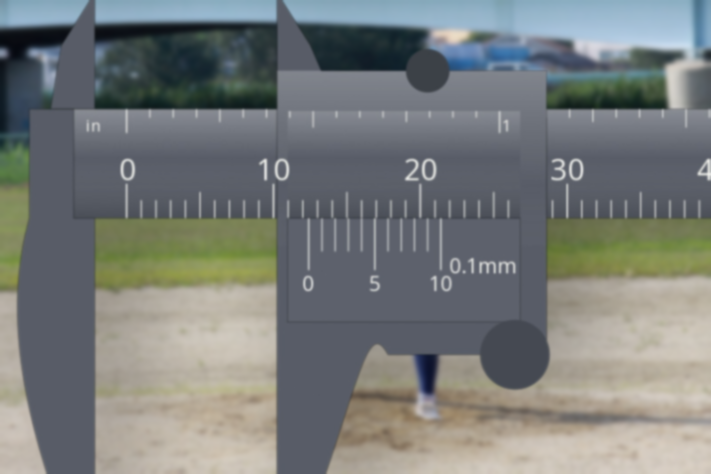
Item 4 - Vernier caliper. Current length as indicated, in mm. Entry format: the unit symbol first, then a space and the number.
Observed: mm 12.4
